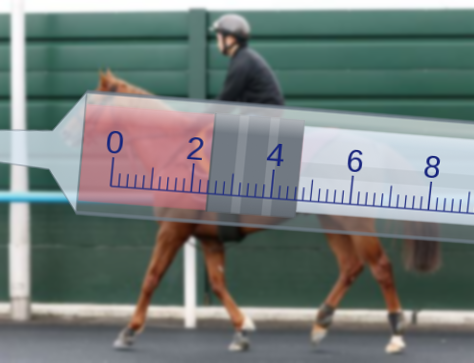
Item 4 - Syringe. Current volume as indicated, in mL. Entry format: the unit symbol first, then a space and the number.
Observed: mL 2.4
